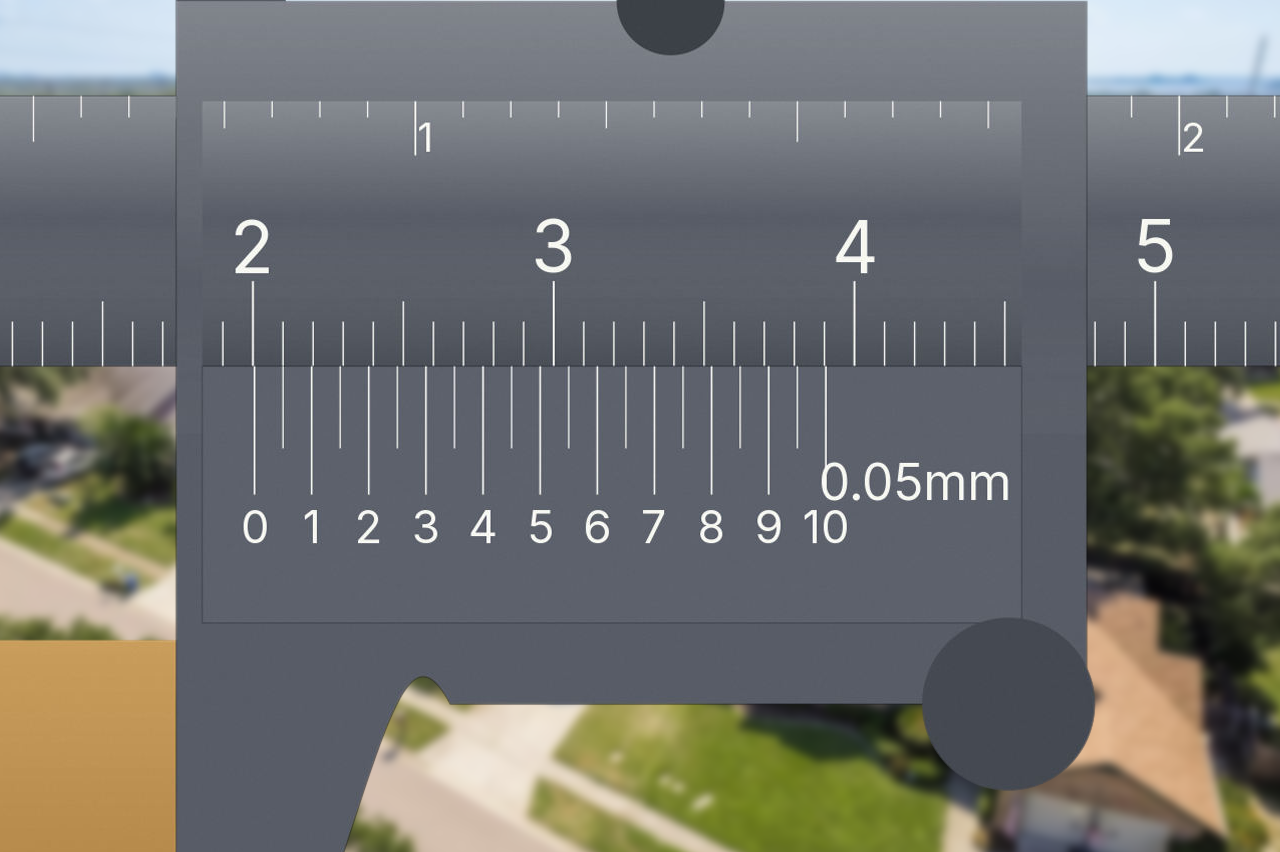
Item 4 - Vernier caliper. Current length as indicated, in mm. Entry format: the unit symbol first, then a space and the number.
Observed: mm 20.05
